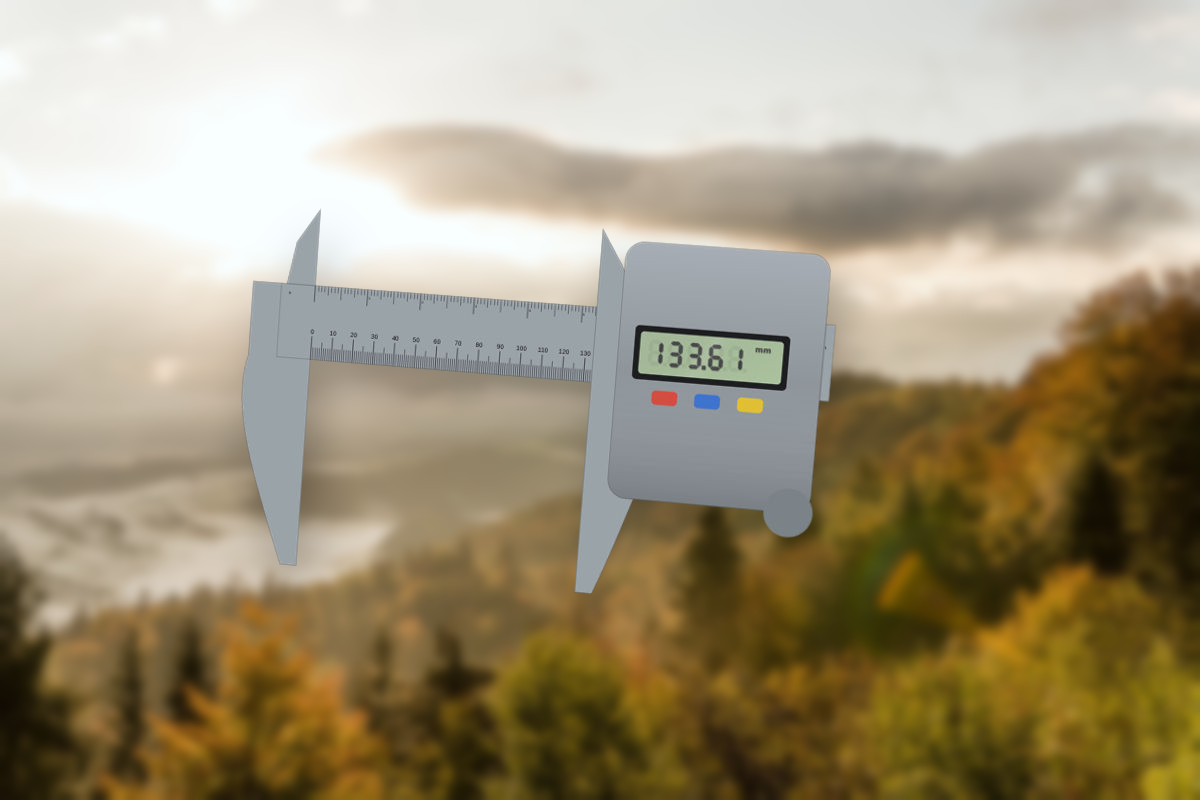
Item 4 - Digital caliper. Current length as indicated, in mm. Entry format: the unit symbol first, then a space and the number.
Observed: mm 133.61
